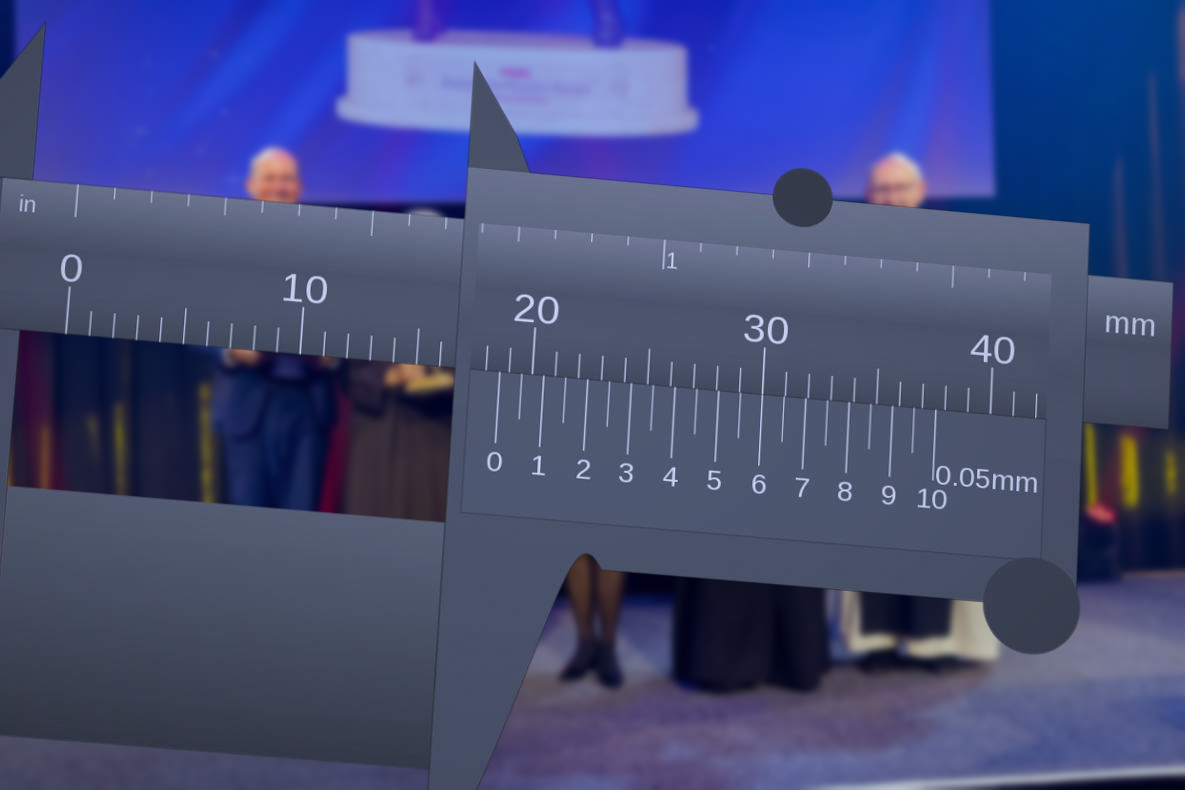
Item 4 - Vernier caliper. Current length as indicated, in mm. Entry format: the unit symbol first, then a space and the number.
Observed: mm 18.60
